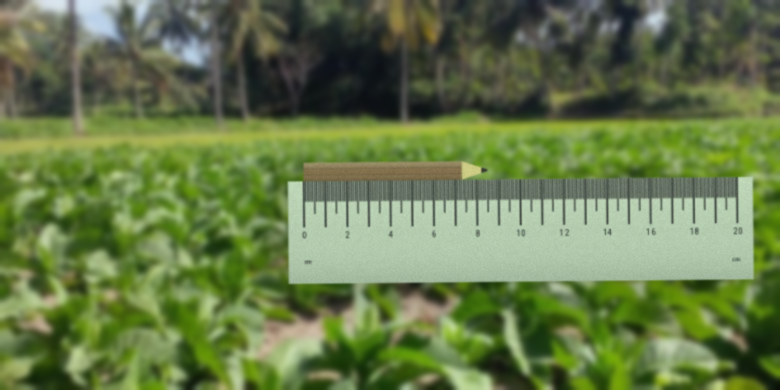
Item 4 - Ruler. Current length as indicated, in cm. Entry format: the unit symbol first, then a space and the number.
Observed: cm 8.5
